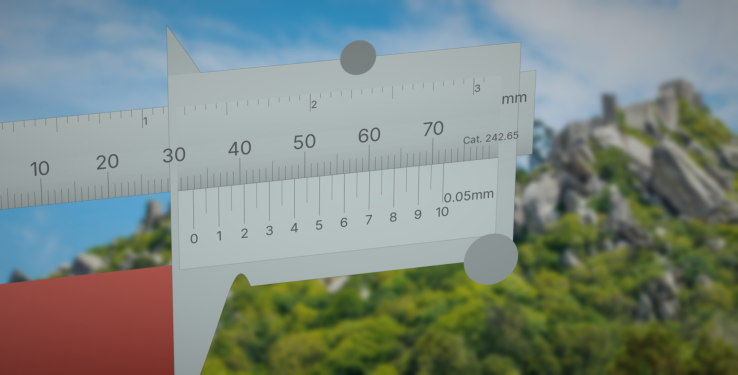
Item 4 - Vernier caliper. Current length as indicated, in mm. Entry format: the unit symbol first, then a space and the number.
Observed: mm 32.8
